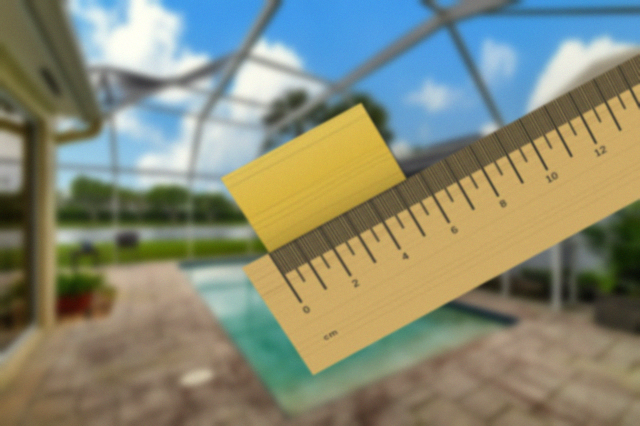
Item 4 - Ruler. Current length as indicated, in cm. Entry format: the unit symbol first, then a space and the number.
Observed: cm 5.5
